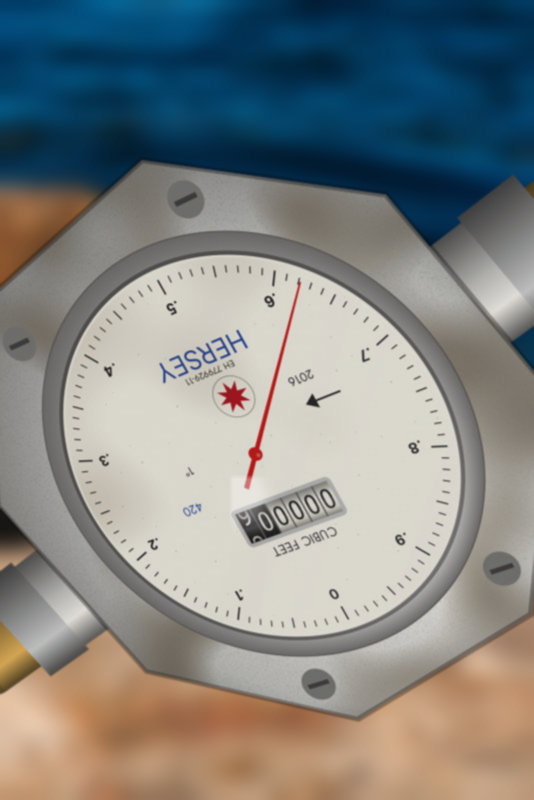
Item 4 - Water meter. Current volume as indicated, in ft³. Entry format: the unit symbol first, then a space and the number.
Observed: ft³ 5.62
